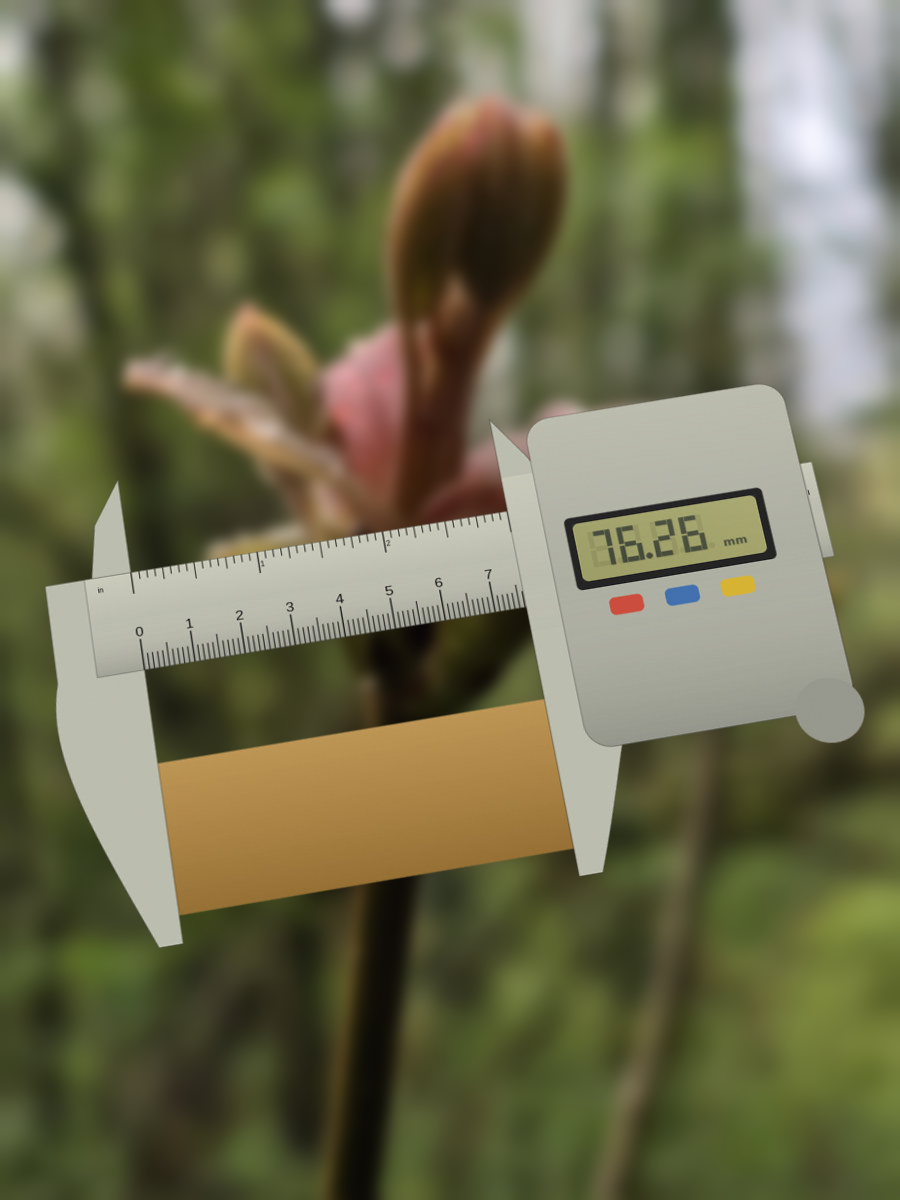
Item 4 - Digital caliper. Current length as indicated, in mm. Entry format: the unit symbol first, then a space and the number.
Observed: mm 76.26
